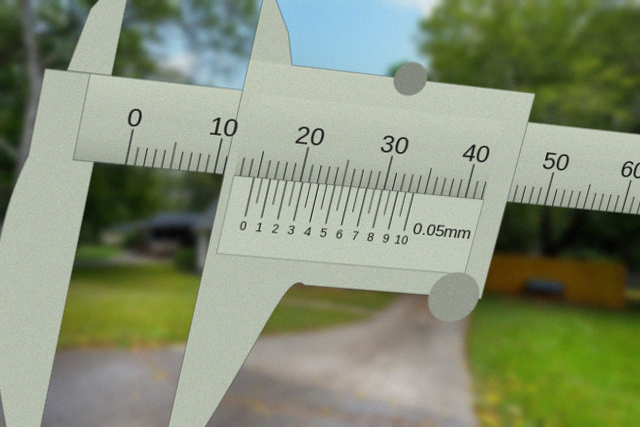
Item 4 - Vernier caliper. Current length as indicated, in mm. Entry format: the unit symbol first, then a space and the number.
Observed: mm 14.6
